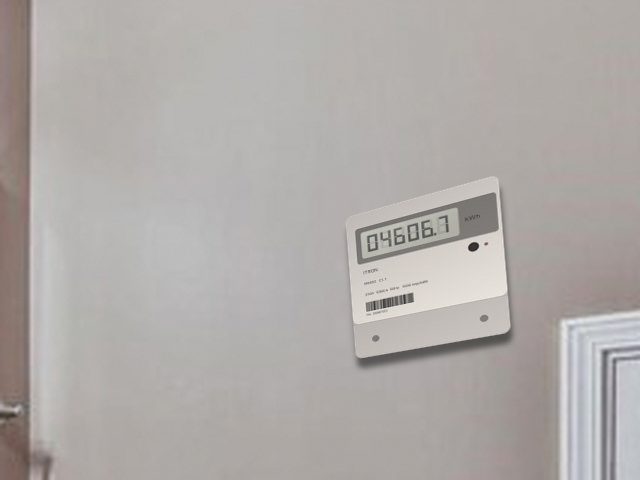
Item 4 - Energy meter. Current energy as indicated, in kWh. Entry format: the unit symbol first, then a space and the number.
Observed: kWh 4606.7
